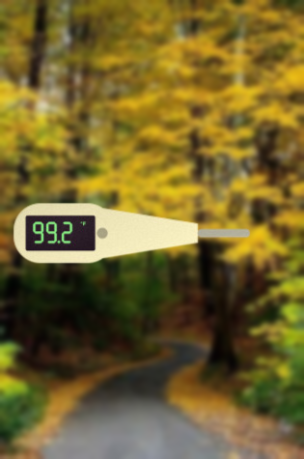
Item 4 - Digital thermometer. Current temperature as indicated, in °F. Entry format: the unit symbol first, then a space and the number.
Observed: °F 99.2
